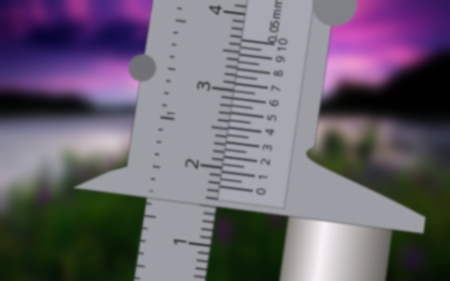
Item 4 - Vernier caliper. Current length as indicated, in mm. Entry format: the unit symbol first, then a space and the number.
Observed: mm 17.6
